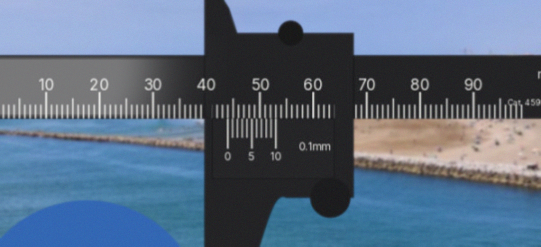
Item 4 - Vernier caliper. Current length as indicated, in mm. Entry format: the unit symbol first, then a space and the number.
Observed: mm 44.0
